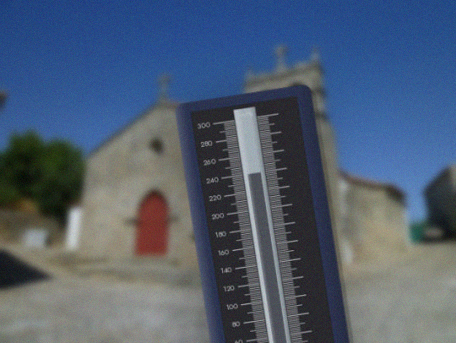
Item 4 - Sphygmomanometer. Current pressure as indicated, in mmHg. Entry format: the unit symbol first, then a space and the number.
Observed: mmHg 240
